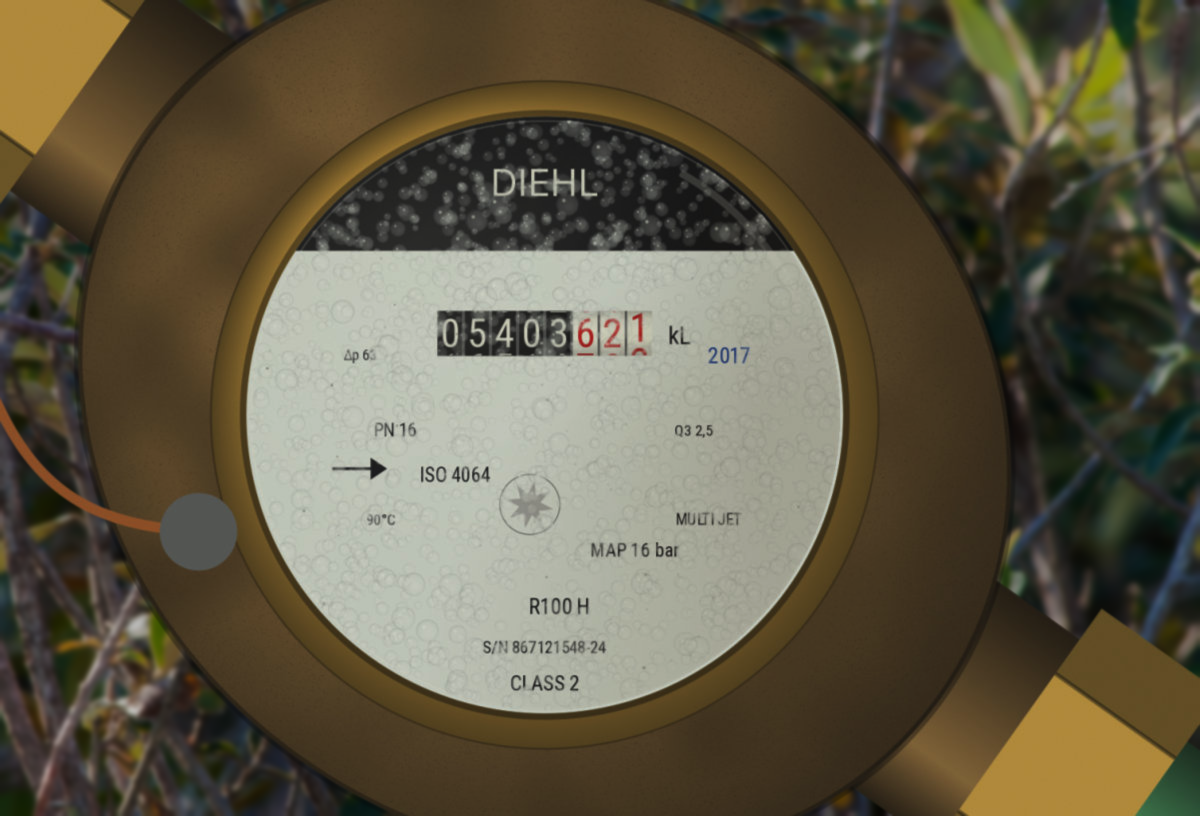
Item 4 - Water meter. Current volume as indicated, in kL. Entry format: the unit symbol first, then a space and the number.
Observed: kL 5403.621
